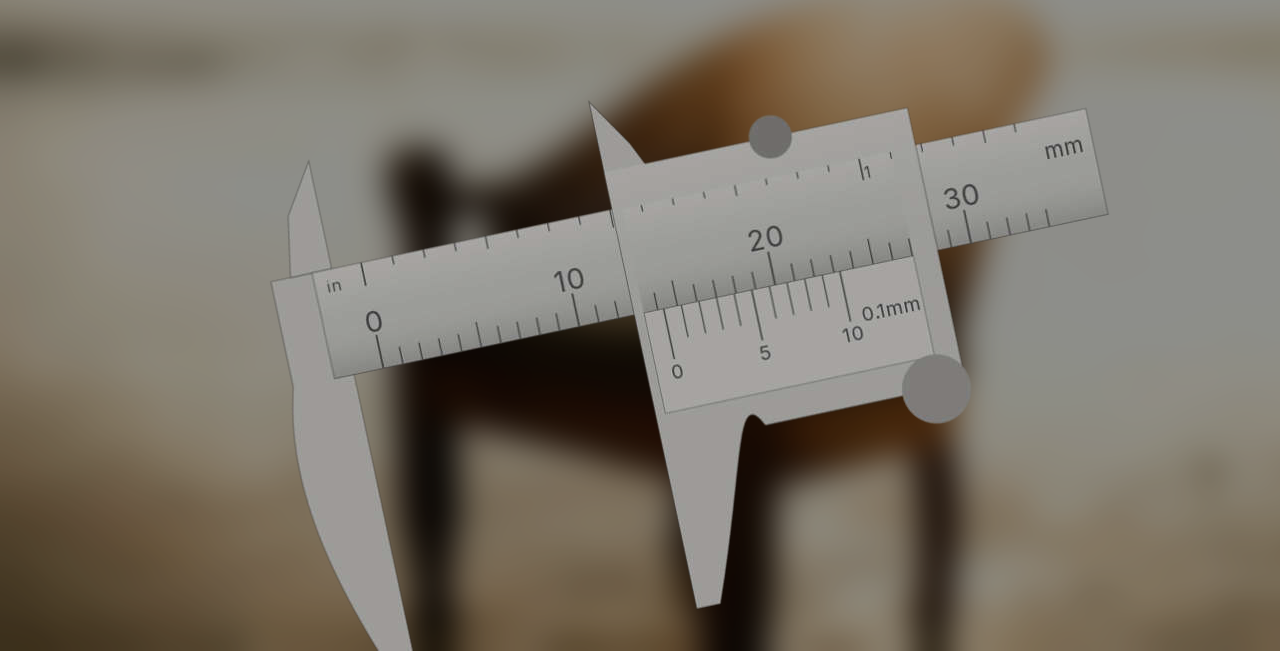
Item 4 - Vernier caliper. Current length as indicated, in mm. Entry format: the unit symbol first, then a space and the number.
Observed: mm 14.3
